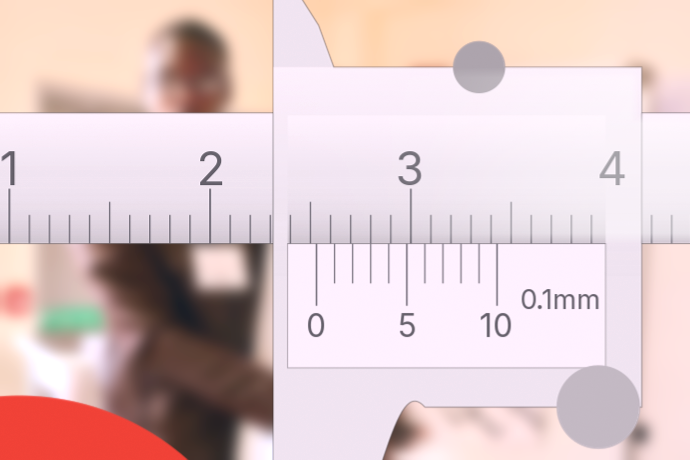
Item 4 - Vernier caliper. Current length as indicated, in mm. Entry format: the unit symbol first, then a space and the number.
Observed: mm 25.3
